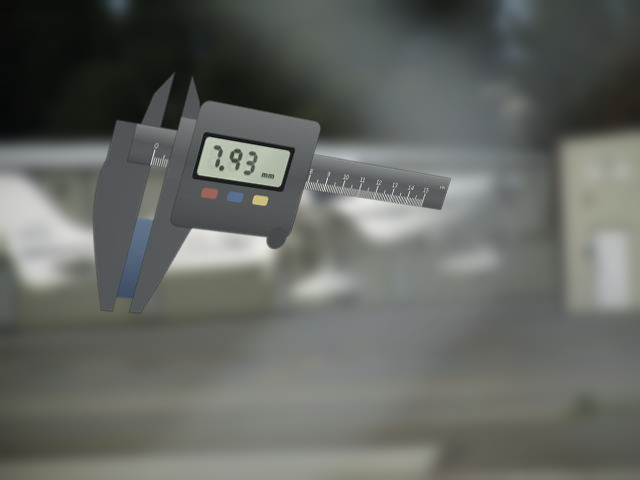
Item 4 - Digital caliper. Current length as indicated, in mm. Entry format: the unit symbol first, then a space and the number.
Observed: mm 7.93
